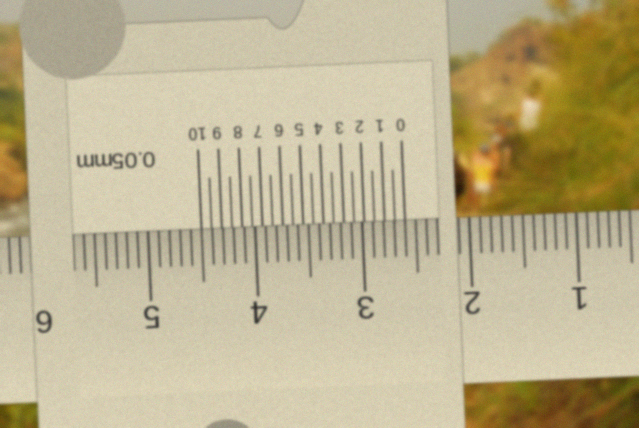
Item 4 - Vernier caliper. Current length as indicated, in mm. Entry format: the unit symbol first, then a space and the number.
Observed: mm 26.0
